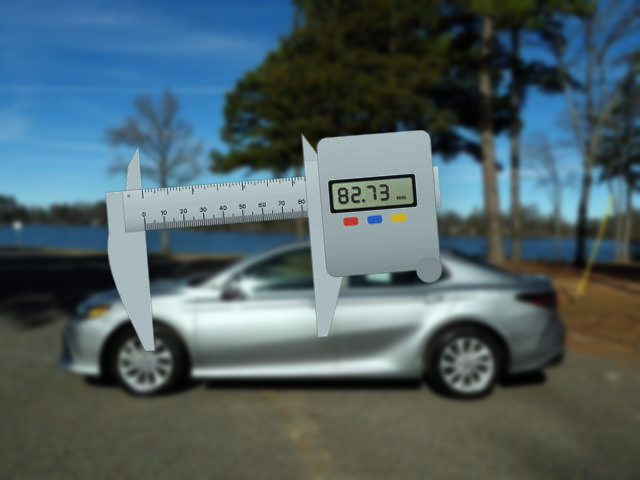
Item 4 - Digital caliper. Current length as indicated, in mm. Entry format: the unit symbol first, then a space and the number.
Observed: mm 82.73
